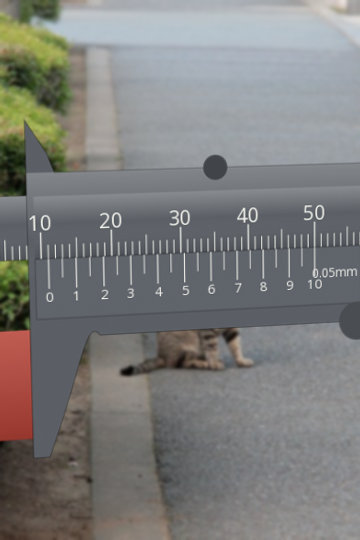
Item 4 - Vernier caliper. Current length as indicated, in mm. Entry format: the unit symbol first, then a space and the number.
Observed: mm 11.0
